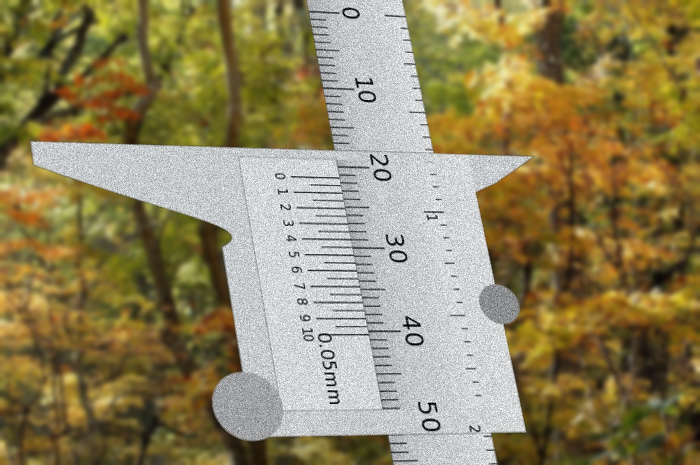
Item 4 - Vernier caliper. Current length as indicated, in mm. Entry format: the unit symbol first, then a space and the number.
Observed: mm 21.4
